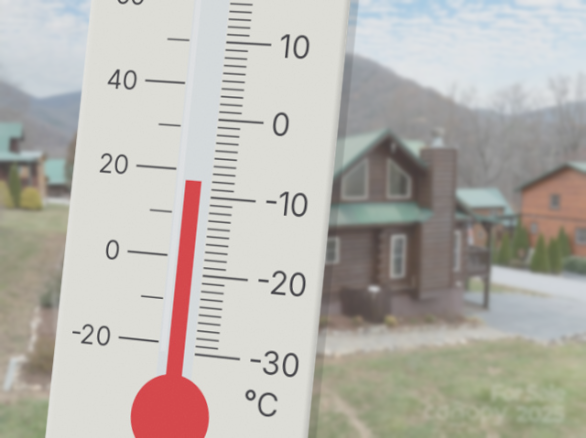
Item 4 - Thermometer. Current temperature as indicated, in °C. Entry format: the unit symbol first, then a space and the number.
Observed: °C -8
